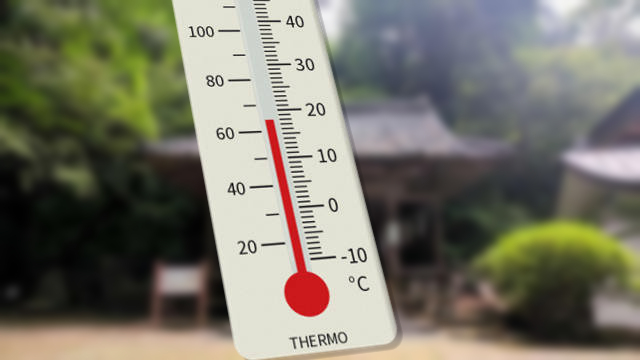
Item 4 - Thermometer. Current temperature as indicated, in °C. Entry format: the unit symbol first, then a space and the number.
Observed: °C 18
